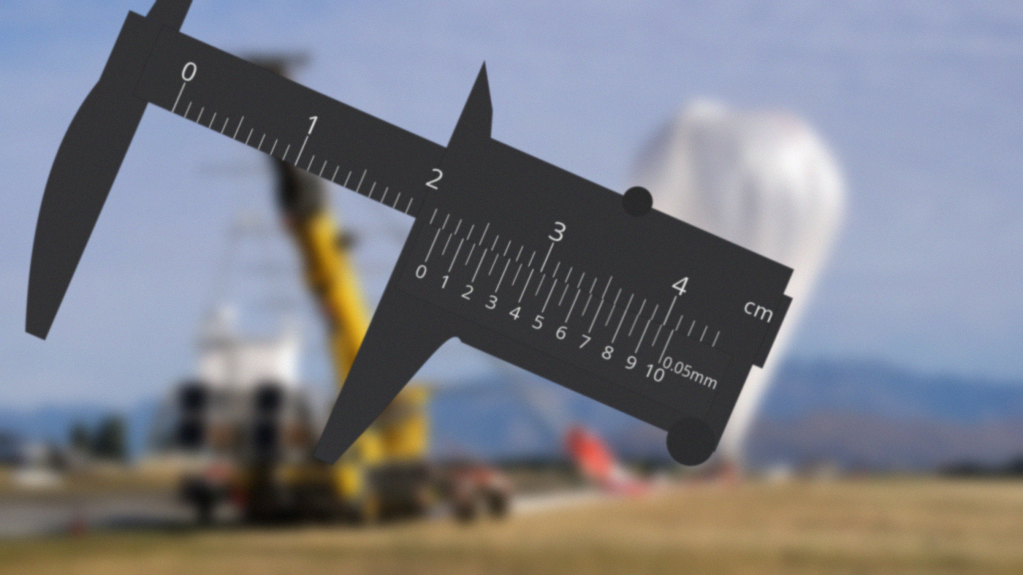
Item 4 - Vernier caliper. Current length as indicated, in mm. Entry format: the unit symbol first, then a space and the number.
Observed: mm 21.8
